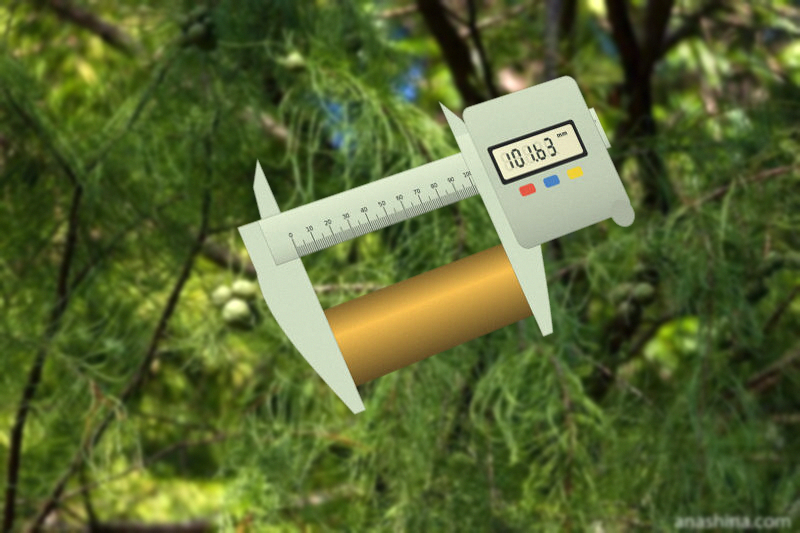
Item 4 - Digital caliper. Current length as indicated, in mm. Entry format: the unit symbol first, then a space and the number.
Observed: mm 101.63
